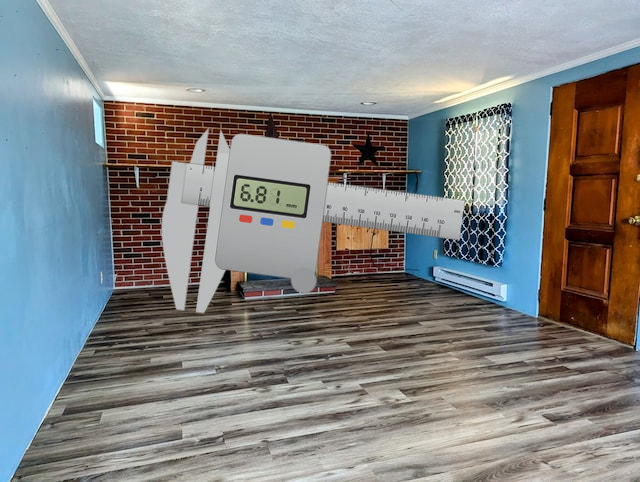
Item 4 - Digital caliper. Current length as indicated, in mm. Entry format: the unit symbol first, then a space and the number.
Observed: mm 6.81
